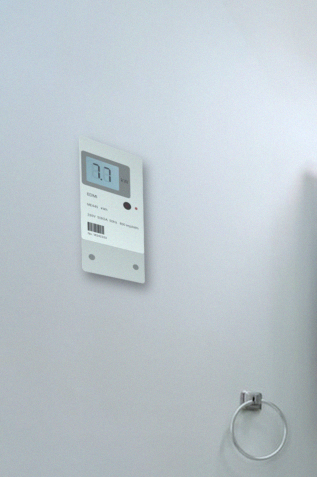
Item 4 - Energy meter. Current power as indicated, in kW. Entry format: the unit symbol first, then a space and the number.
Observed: kW 7.7
